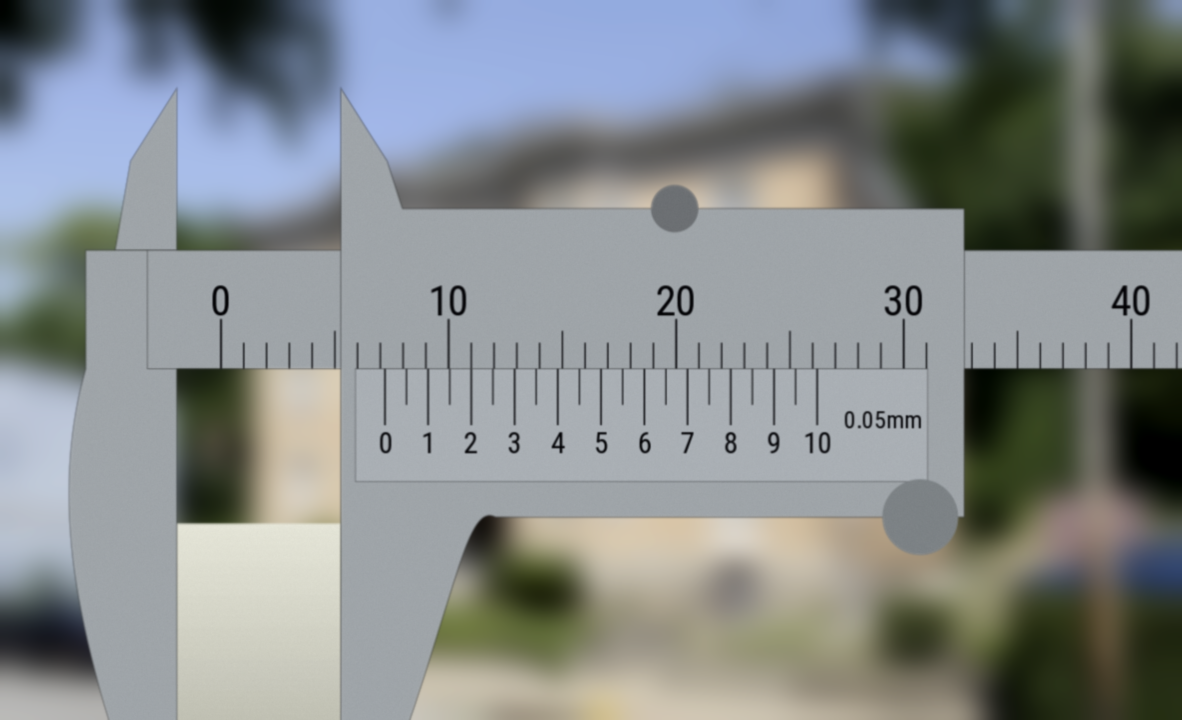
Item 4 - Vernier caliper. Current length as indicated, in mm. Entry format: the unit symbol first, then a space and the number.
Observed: mm 7.2
